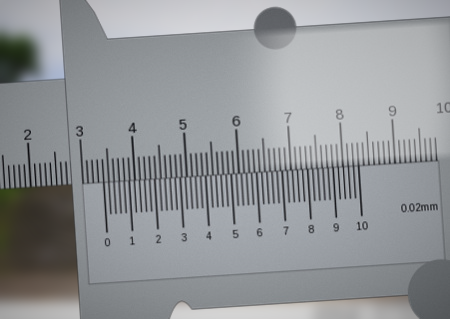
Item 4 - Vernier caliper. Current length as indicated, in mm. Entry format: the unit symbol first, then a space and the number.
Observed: mm 34.0
